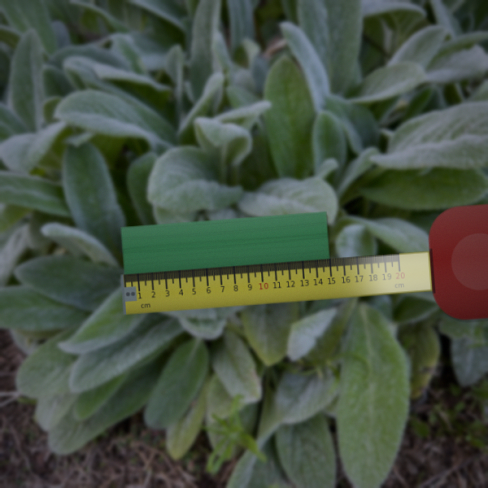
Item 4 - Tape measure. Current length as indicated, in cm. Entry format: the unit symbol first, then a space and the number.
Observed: cm 15
